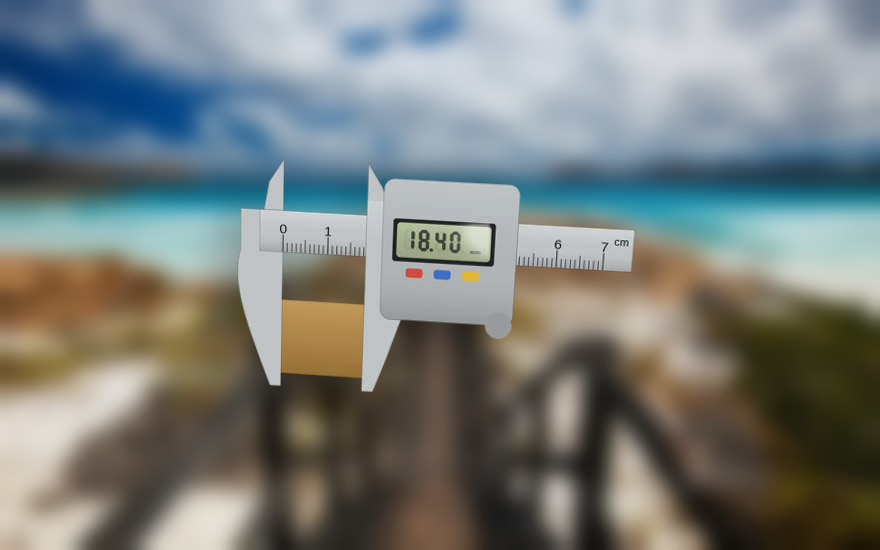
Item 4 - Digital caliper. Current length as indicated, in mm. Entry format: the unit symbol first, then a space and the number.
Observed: mm 18.40
